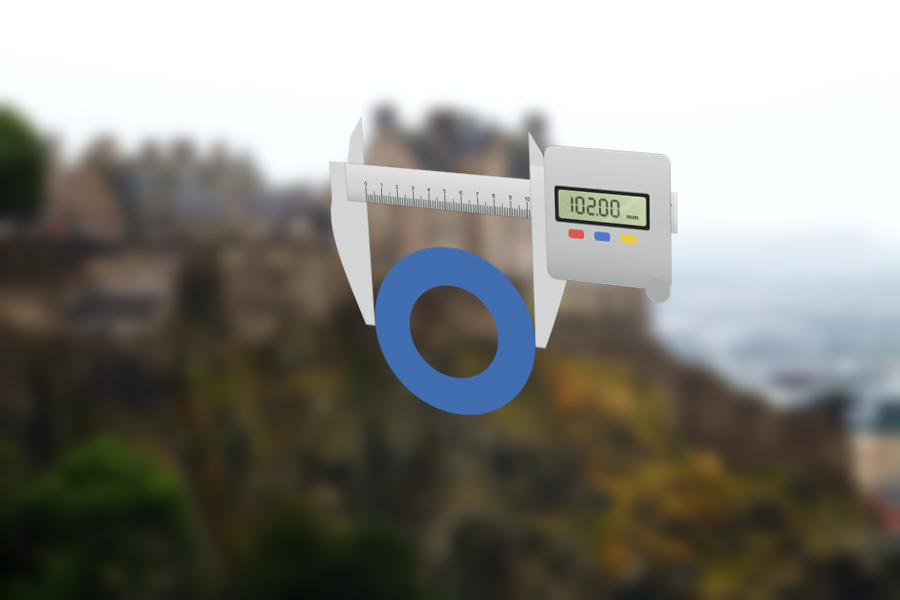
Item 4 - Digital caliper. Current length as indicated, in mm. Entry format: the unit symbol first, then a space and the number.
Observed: mm 102.00
